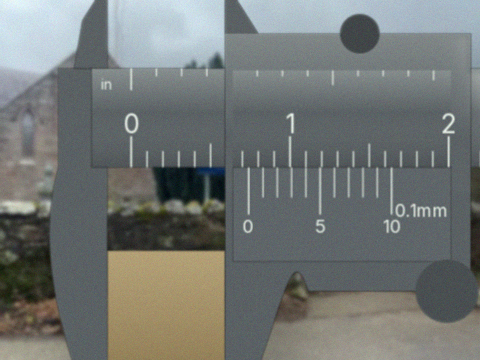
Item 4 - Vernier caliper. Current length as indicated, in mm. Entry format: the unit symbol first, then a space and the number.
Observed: mm 7.4
